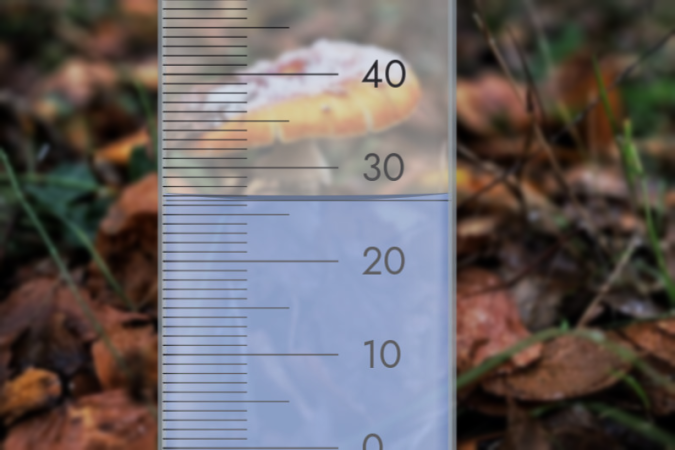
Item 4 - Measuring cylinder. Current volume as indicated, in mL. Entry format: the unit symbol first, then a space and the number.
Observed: mL 26.5
